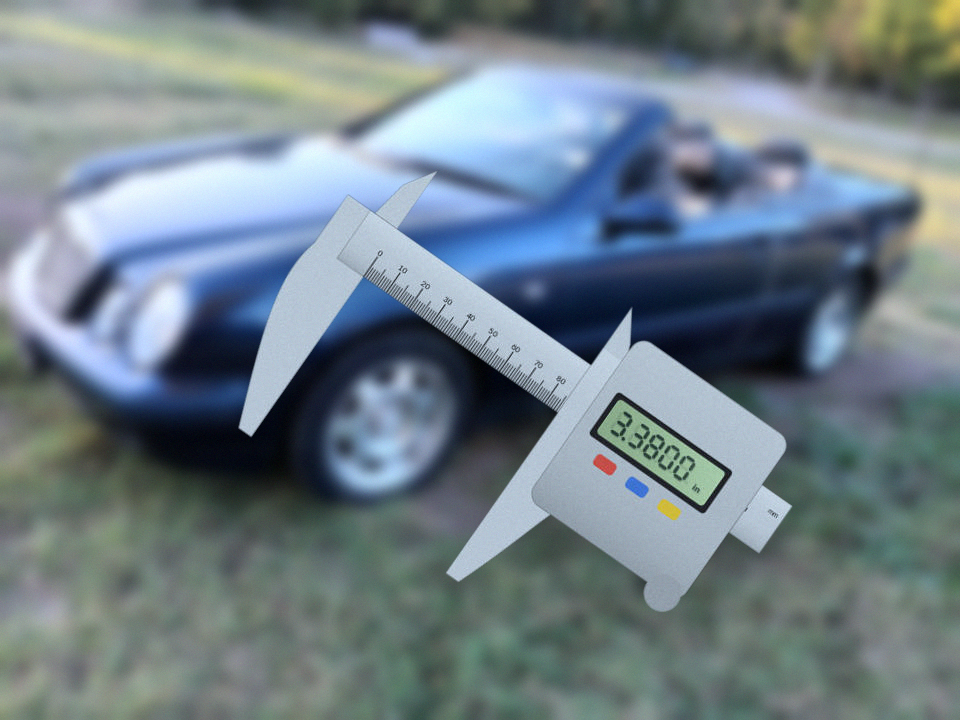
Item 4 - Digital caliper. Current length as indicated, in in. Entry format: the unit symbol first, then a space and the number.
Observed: in 3.3800
